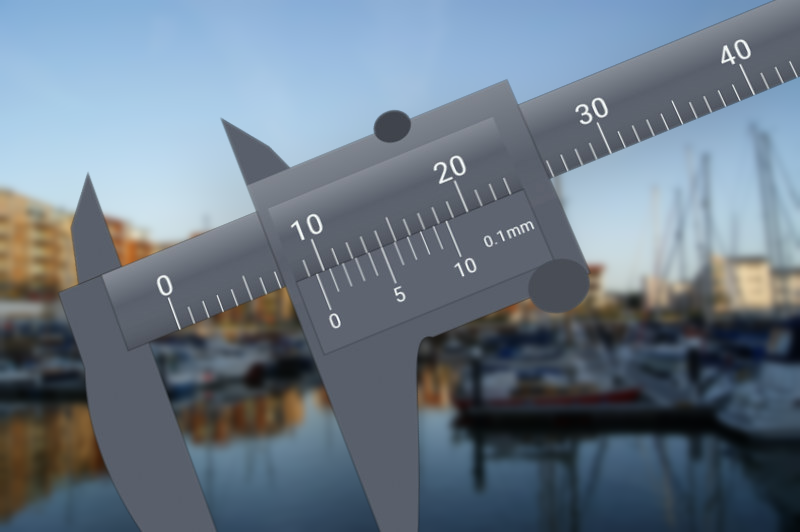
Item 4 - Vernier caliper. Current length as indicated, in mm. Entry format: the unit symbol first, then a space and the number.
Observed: mm 9.5
